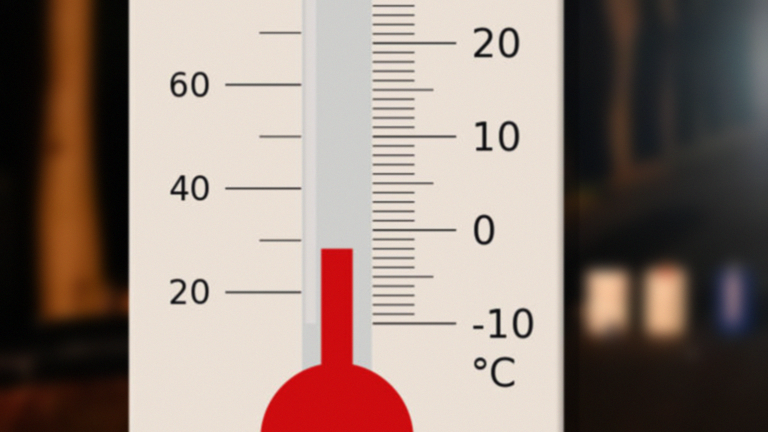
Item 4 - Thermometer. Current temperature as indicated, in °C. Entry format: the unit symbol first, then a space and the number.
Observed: °C -2
